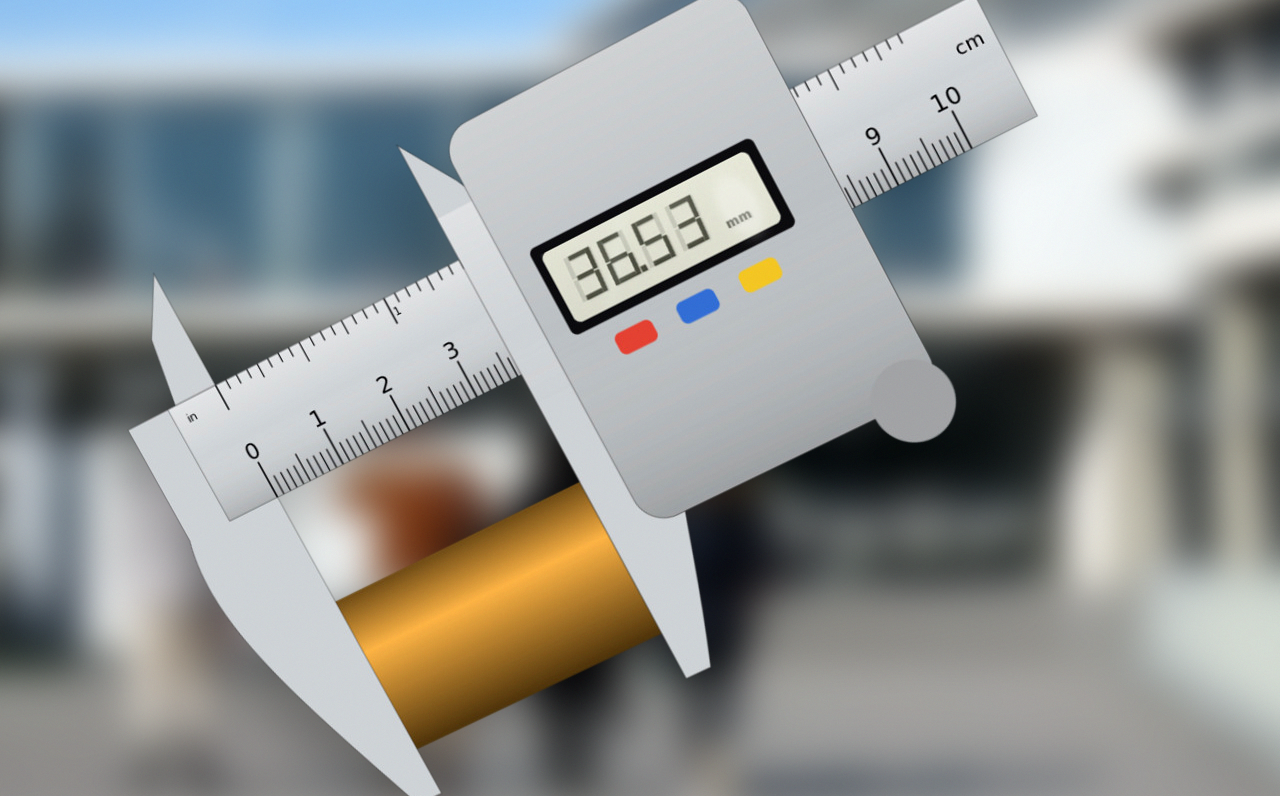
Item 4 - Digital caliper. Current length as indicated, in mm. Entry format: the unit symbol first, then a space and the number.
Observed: mm 36.53
